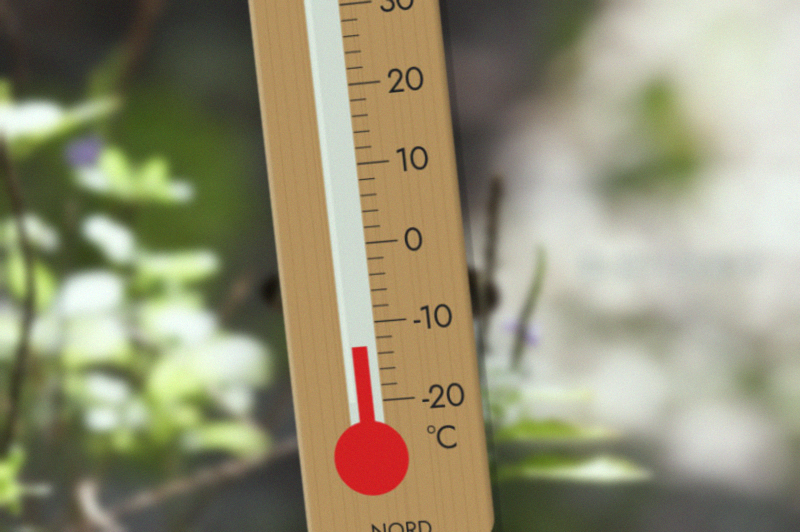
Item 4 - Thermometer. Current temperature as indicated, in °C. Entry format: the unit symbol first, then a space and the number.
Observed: °C -13
